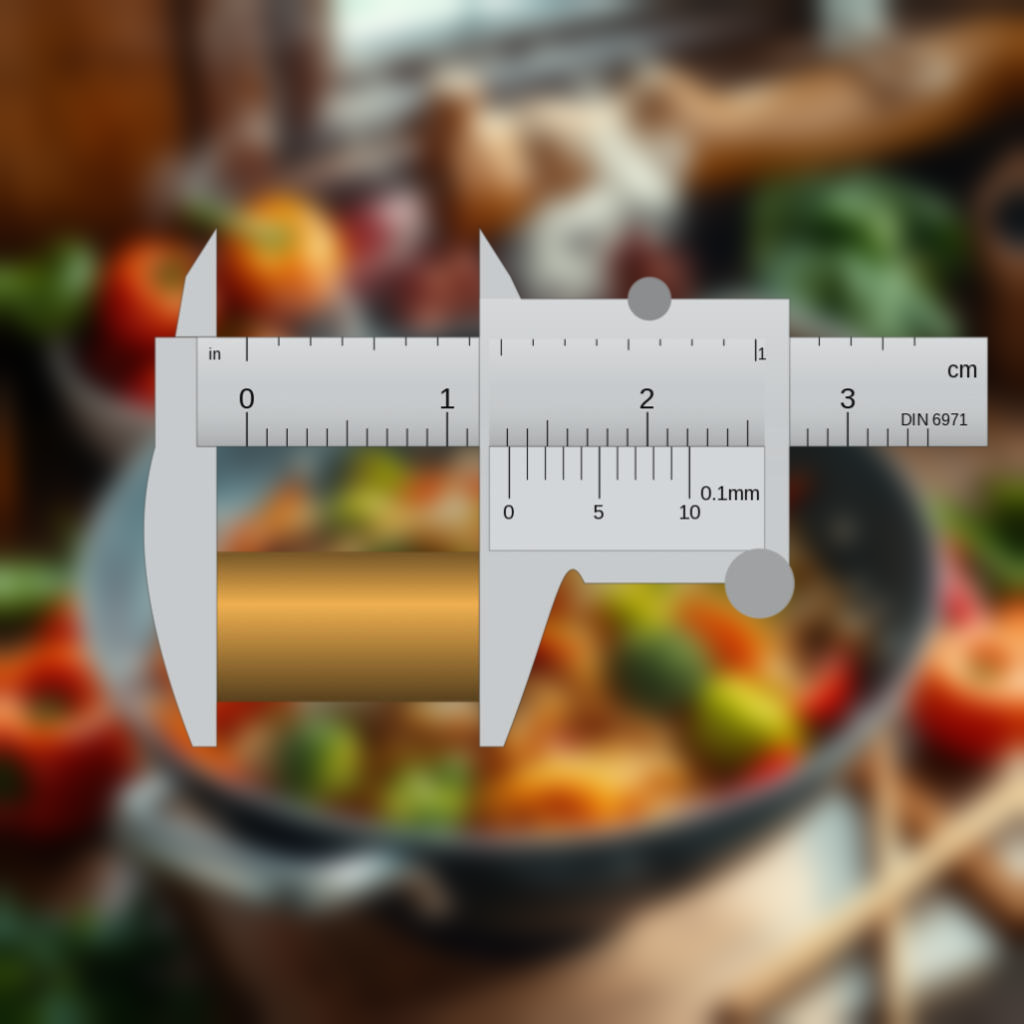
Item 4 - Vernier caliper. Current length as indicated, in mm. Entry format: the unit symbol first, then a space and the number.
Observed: mm 13.1
